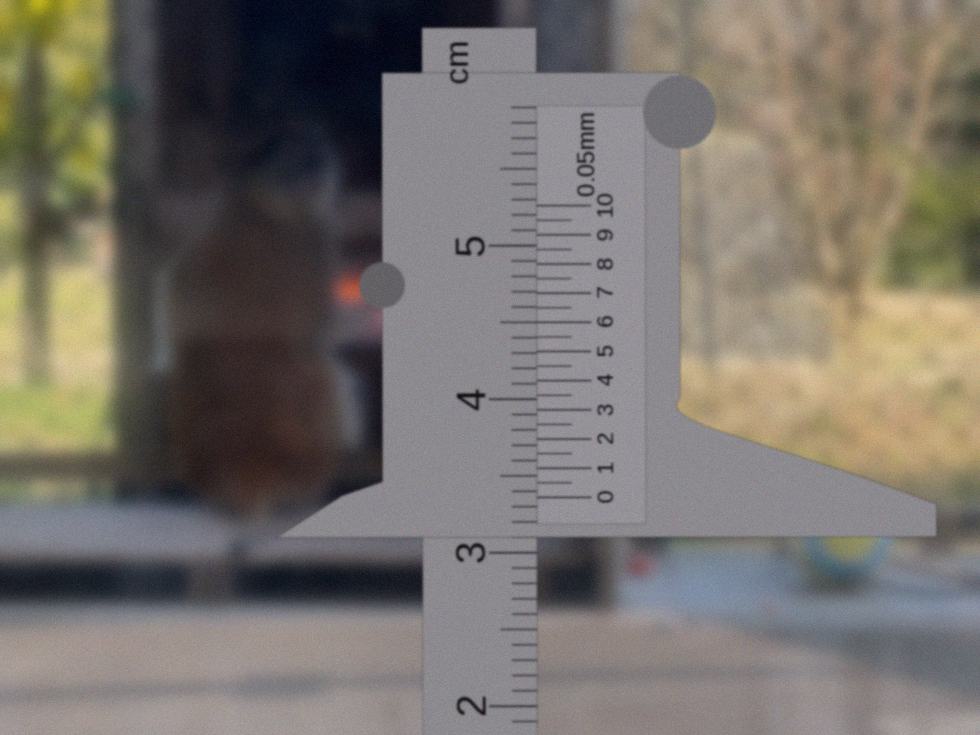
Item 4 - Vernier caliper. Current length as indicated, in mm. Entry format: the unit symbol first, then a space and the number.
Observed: mm 33.6
